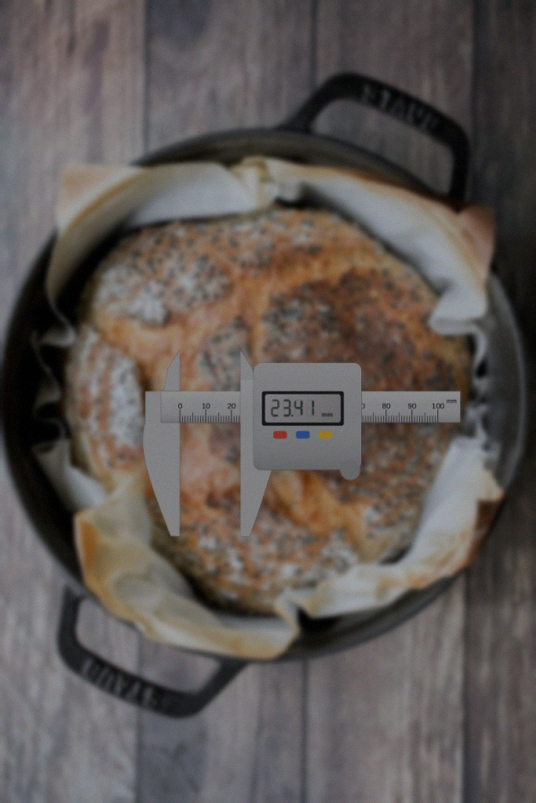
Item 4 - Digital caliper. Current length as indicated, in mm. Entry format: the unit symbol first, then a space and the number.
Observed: mm 23.41
